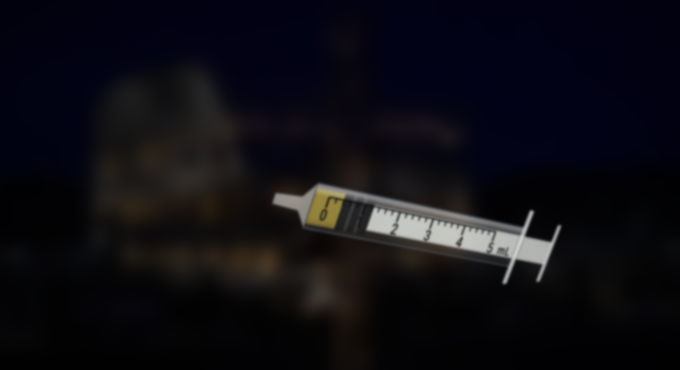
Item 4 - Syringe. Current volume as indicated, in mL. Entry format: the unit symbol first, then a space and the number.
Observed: mL 0.4
